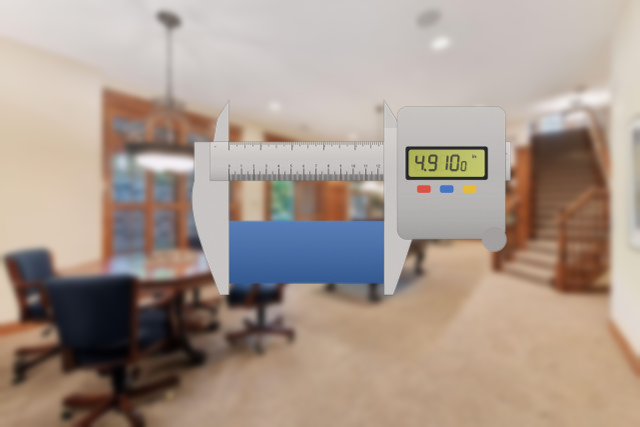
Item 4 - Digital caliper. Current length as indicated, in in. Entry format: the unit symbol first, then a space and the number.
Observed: in 4.9100
